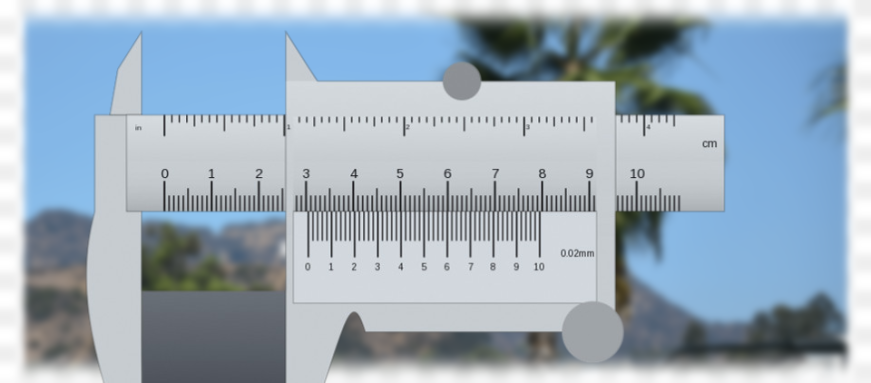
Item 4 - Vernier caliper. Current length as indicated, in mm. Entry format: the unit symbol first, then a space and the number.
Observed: mm 30.5
